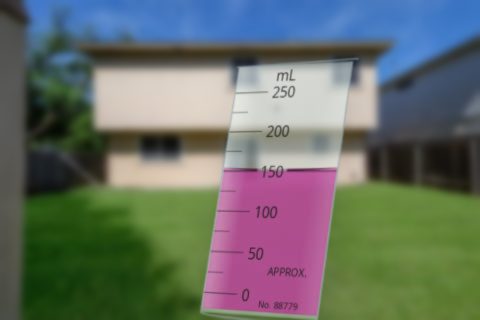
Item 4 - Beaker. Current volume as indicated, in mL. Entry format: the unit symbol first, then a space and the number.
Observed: mL 150
